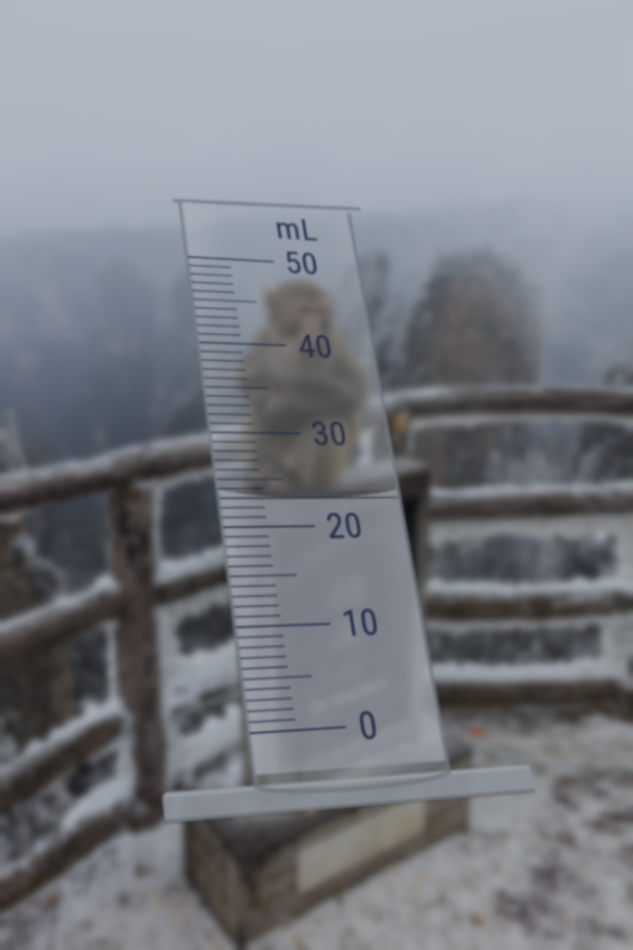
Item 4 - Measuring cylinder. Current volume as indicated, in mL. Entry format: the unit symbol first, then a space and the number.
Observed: mL 23
